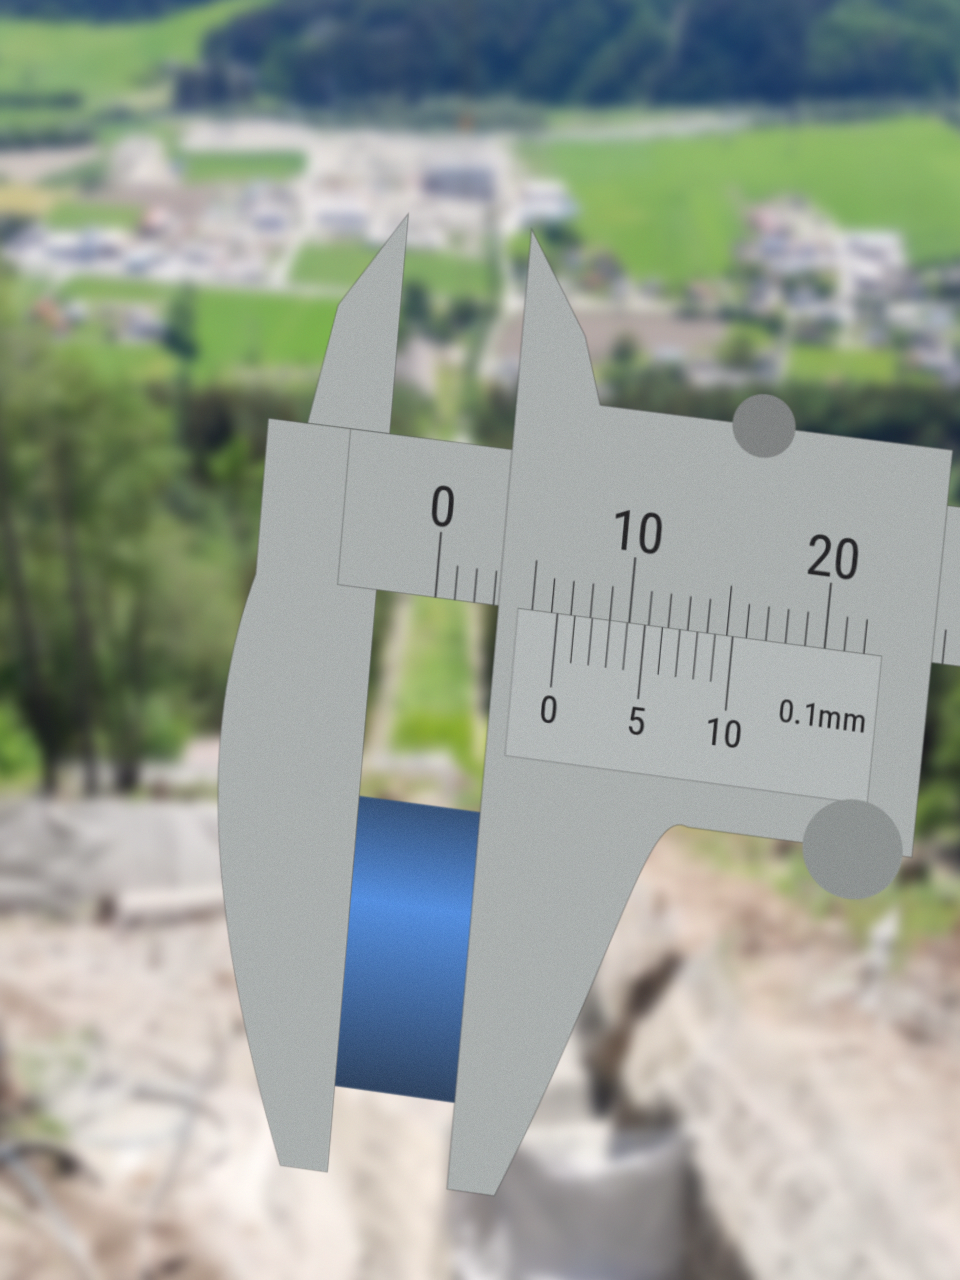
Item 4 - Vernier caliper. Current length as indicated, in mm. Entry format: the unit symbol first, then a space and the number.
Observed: mm 6.3
